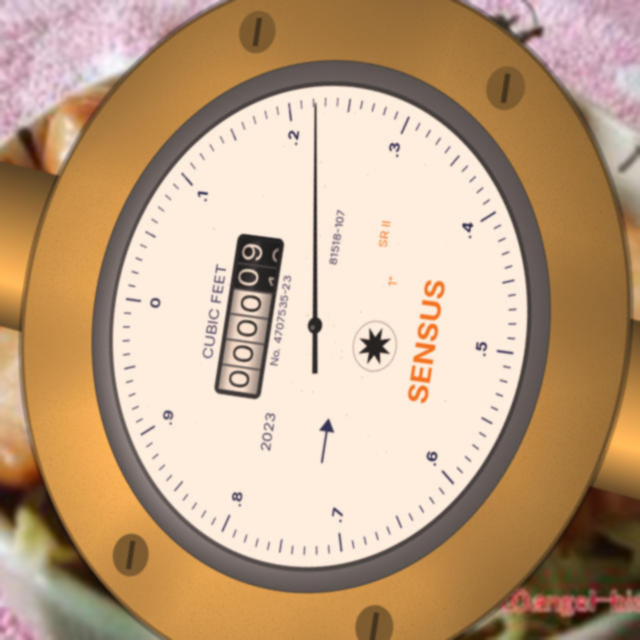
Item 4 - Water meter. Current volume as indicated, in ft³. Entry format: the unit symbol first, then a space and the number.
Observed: ft³ 9.22
